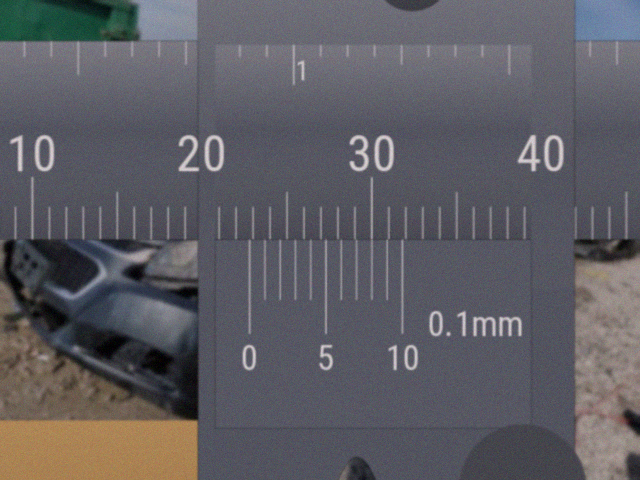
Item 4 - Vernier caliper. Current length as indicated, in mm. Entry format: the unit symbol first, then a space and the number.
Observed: mm 22.8
